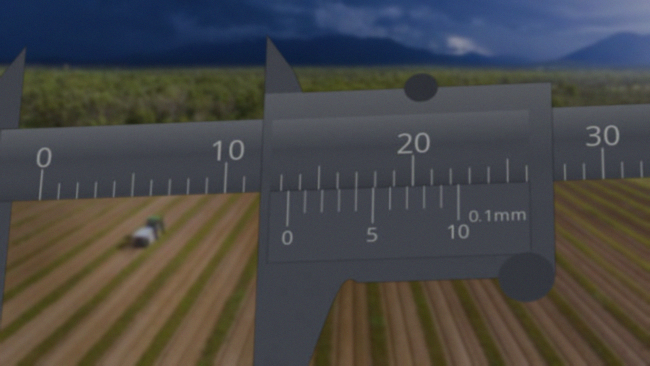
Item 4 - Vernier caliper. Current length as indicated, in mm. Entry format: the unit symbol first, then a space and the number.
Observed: mm 13.4
